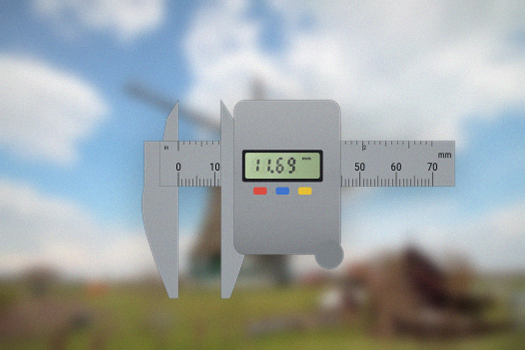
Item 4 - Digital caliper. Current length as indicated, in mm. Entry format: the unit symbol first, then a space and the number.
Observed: mm 11.69
